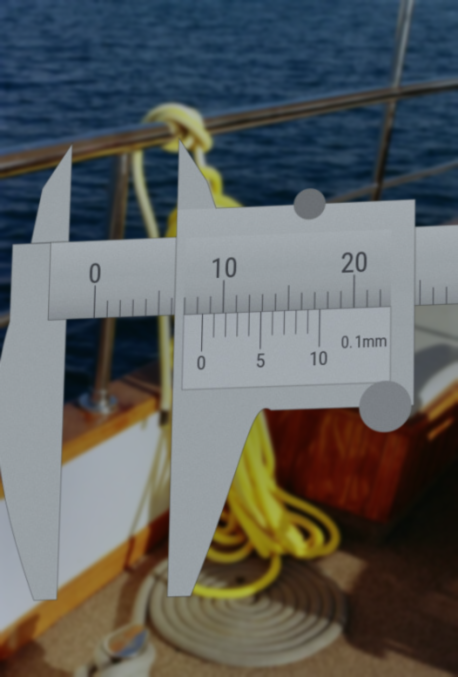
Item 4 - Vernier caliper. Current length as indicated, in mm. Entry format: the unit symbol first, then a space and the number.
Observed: mm 8.4
